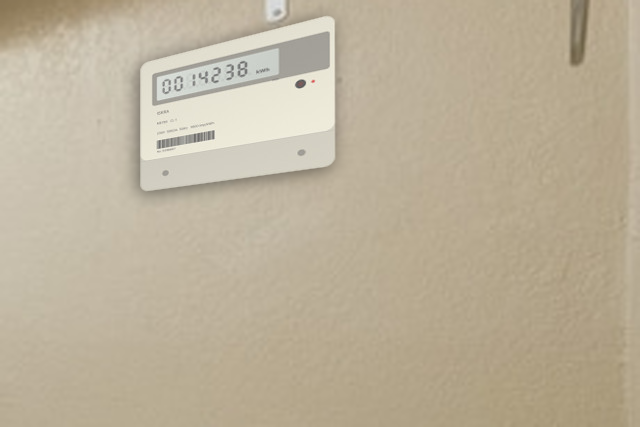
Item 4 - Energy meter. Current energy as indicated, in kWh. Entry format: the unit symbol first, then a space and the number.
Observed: kWh 14238
